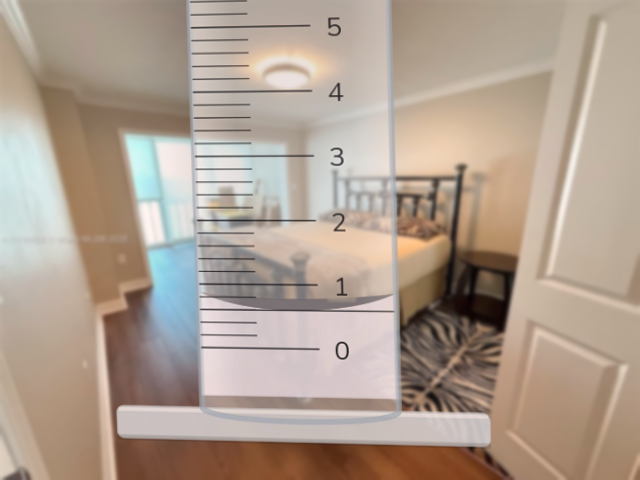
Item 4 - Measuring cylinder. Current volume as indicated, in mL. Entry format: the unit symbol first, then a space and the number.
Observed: mL 0.6
